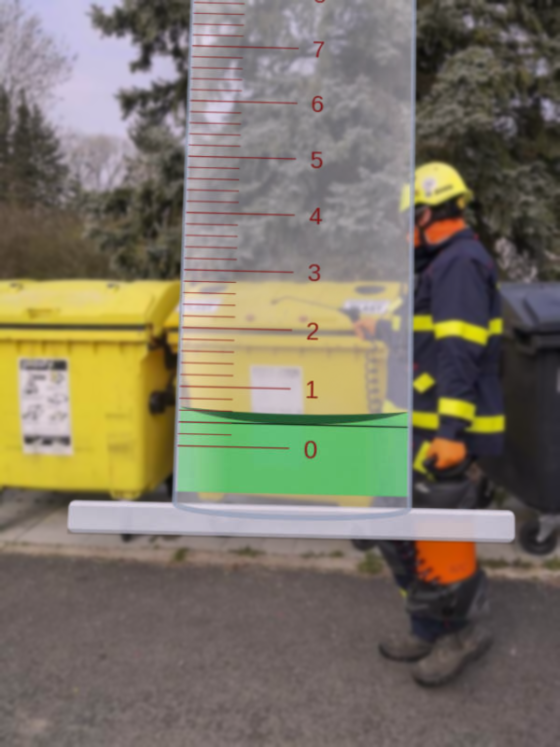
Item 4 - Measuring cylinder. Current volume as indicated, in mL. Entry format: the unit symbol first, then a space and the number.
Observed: mL 0.4
